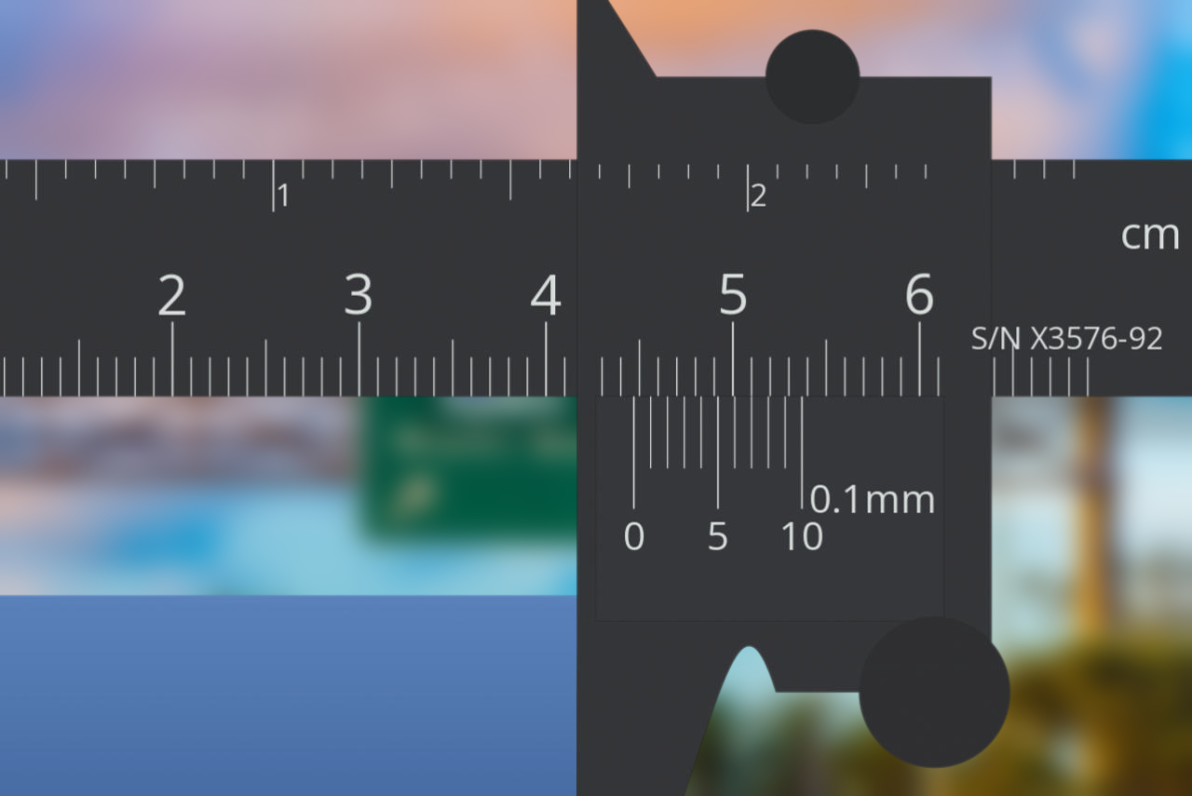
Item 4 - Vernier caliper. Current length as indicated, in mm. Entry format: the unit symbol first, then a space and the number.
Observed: mm 44.7
